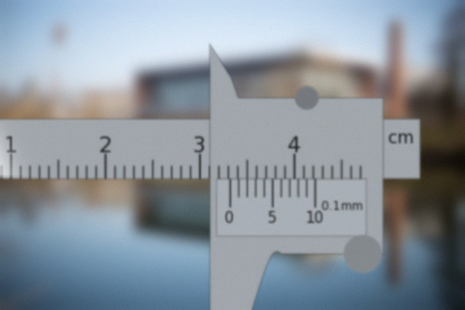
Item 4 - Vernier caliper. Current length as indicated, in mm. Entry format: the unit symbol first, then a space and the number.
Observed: mm 33.2
